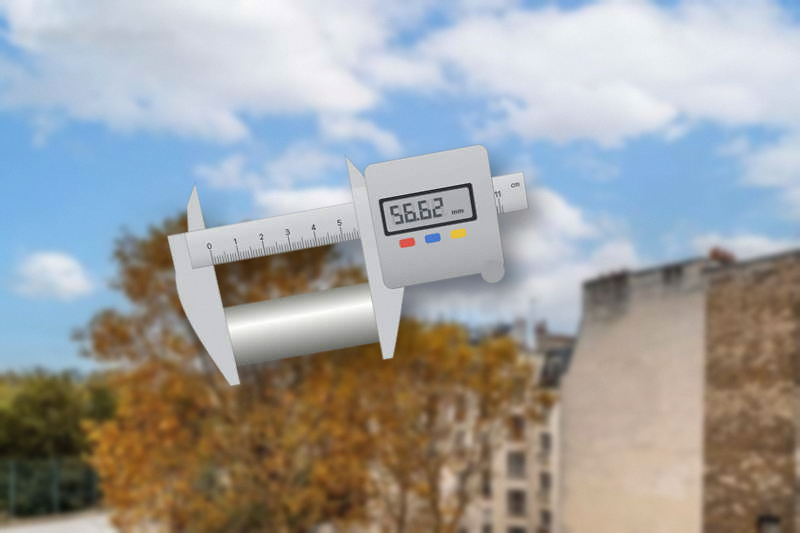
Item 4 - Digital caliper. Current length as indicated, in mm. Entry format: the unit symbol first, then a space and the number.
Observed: mm 56.62
